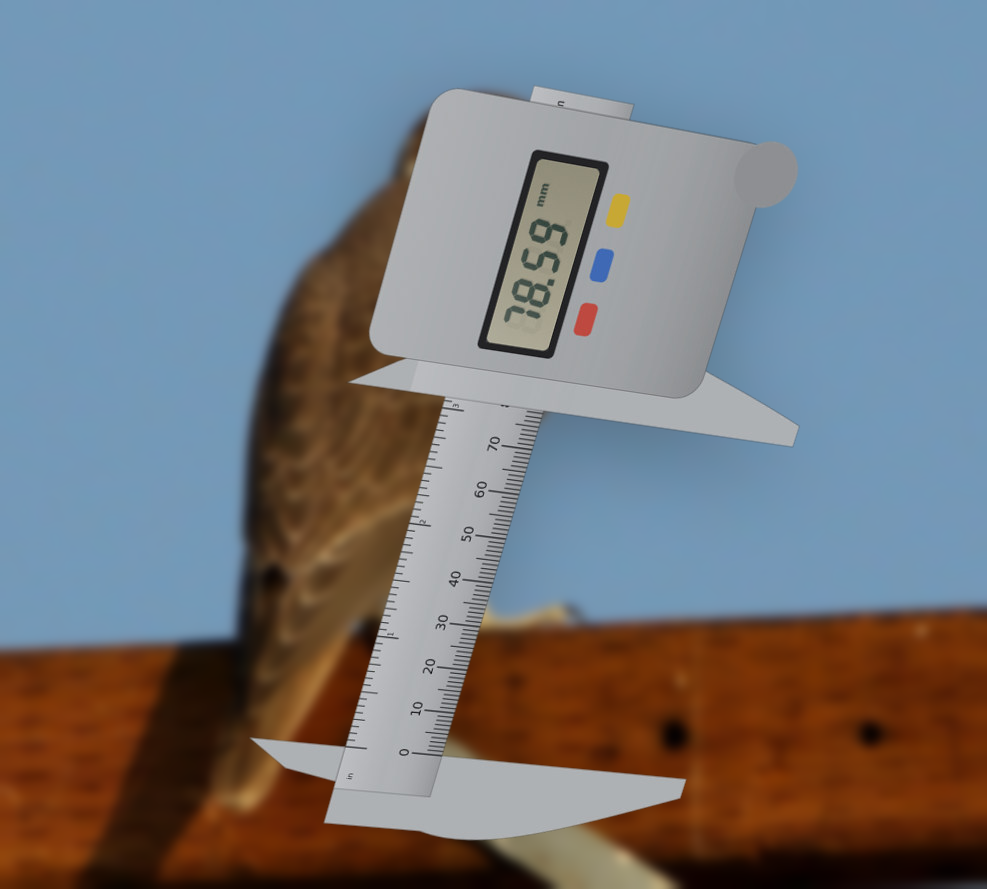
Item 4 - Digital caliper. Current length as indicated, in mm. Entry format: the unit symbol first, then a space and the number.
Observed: mm 78.59
